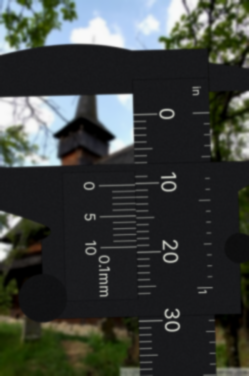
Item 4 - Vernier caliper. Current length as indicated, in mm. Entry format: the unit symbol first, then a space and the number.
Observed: mm 10.2
